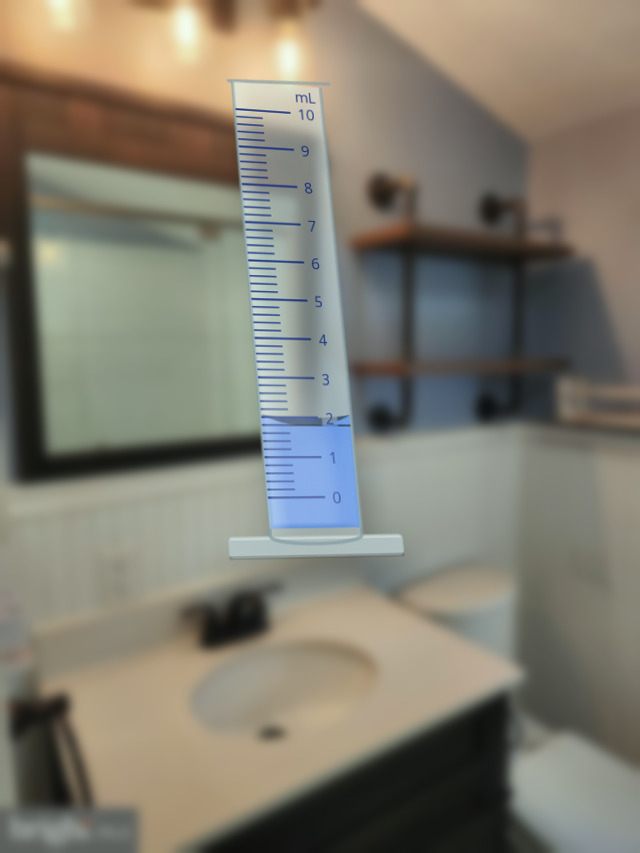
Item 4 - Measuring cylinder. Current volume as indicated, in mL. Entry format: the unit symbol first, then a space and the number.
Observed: mL 1.8
